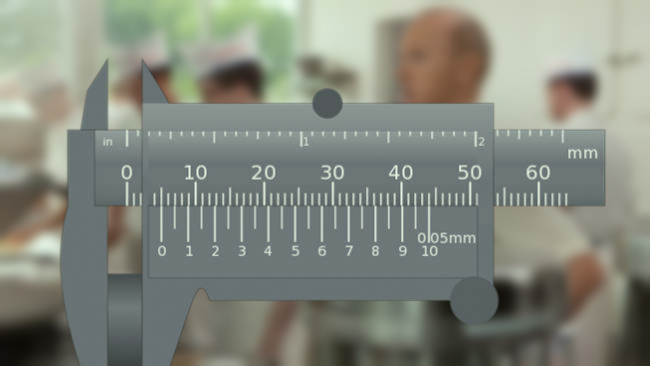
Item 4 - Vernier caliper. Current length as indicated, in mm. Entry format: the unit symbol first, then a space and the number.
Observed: mm 5.0
